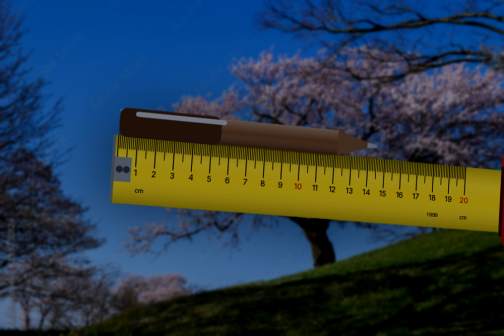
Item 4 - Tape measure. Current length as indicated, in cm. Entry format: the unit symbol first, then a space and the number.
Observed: cm 14.5
